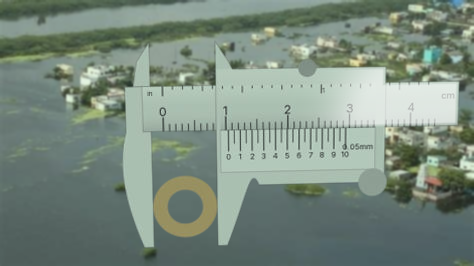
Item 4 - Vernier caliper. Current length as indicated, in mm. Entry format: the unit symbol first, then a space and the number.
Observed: mm 10.4
